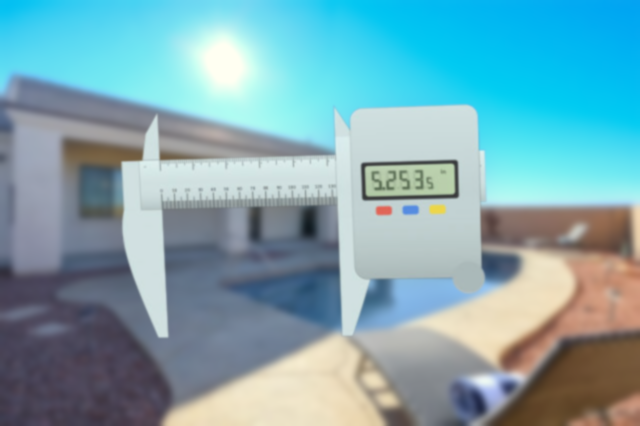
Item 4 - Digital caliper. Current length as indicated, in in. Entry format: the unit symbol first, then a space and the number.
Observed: in 5.2535
